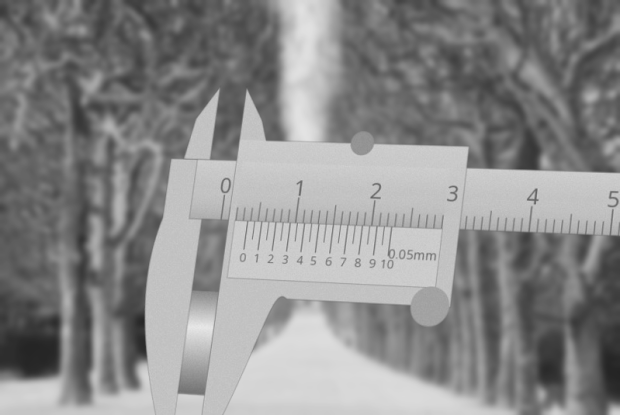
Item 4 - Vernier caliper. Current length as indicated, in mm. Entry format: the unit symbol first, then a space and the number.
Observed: mm 3.6
